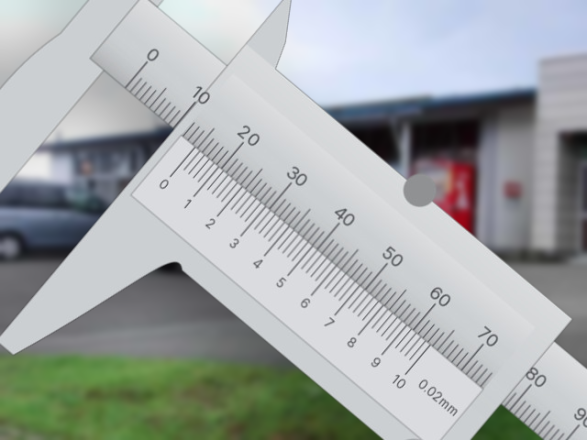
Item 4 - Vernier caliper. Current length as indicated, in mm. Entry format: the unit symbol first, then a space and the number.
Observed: mm 14.6
